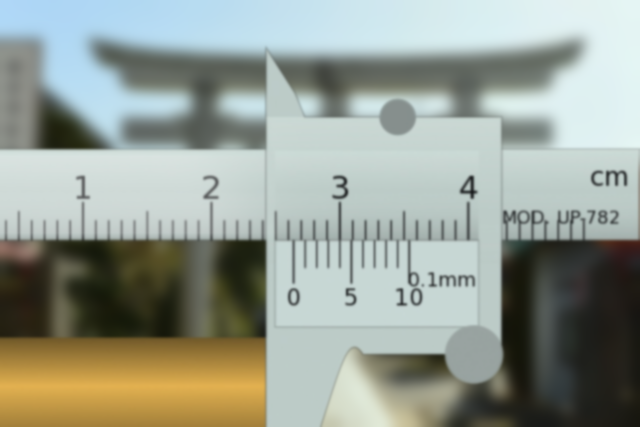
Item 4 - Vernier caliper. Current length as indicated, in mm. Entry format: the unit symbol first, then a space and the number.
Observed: mm 26.4
